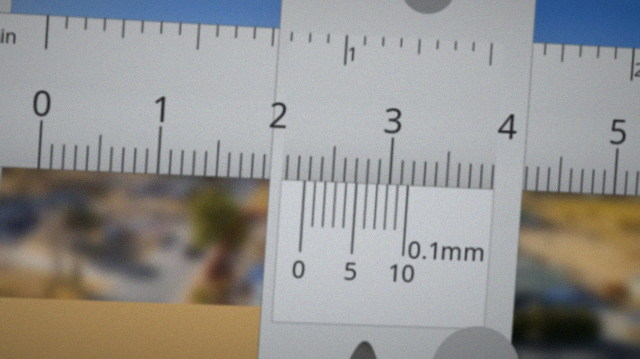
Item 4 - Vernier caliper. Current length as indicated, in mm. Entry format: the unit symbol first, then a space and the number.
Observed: mm 22.6
